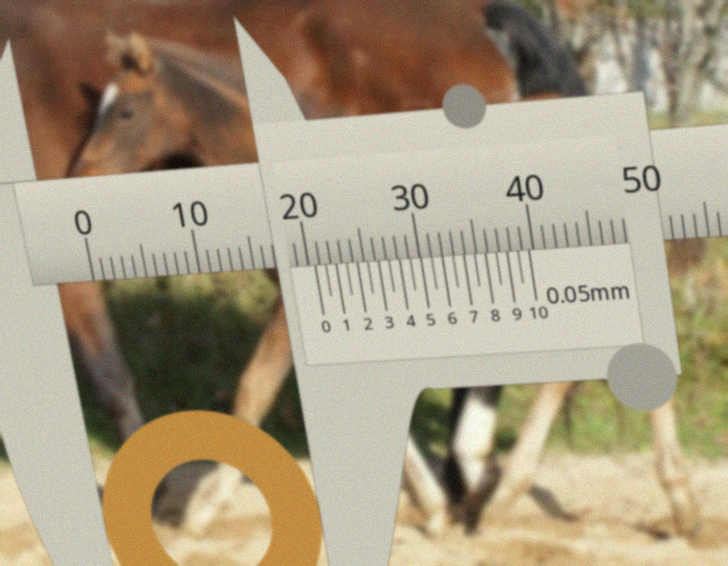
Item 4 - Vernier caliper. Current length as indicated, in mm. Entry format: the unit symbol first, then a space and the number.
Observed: mm 20.6
